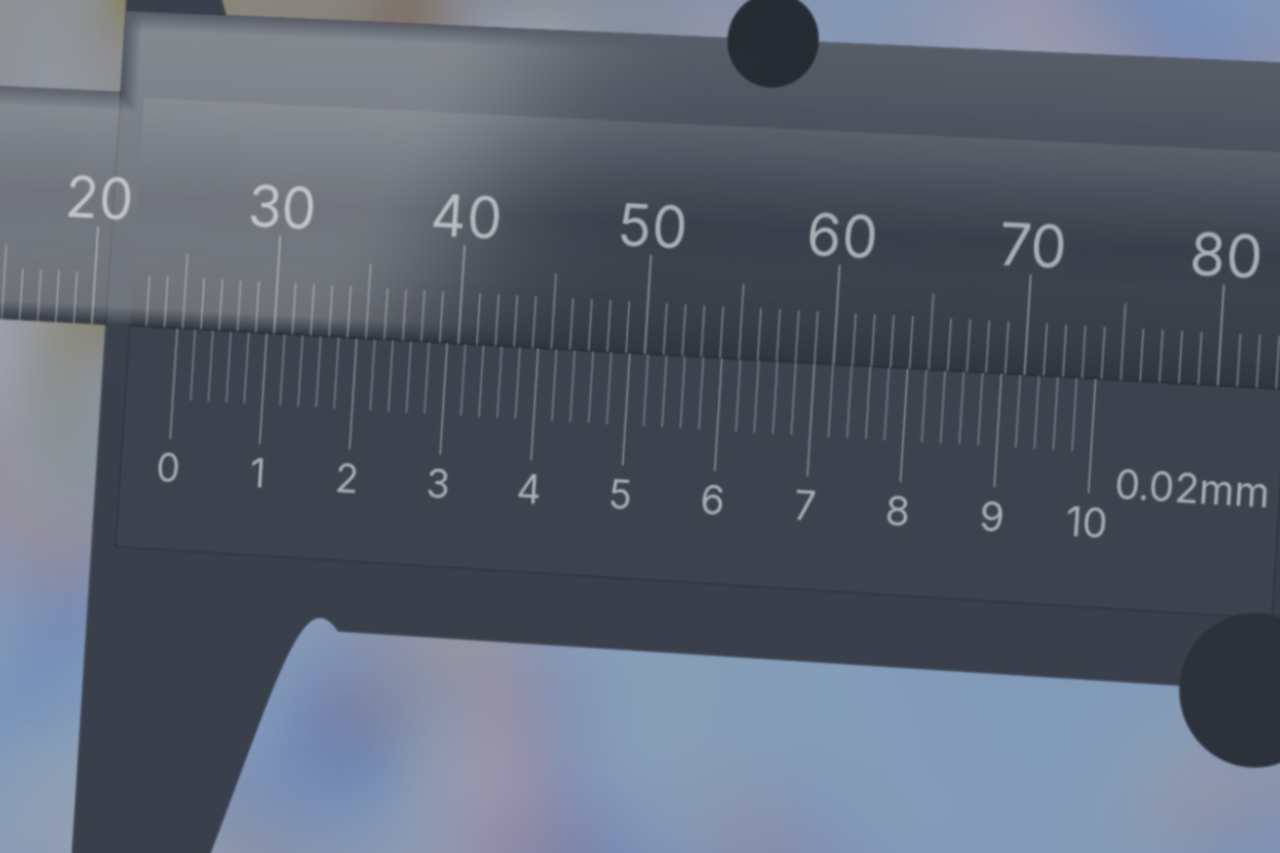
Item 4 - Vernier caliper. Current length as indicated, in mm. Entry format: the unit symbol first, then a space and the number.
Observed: mm 24.7
